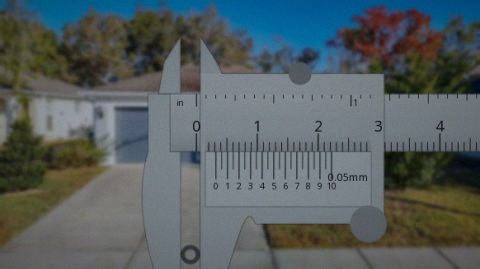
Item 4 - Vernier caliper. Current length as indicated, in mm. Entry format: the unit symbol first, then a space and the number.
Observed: mm 3.2
